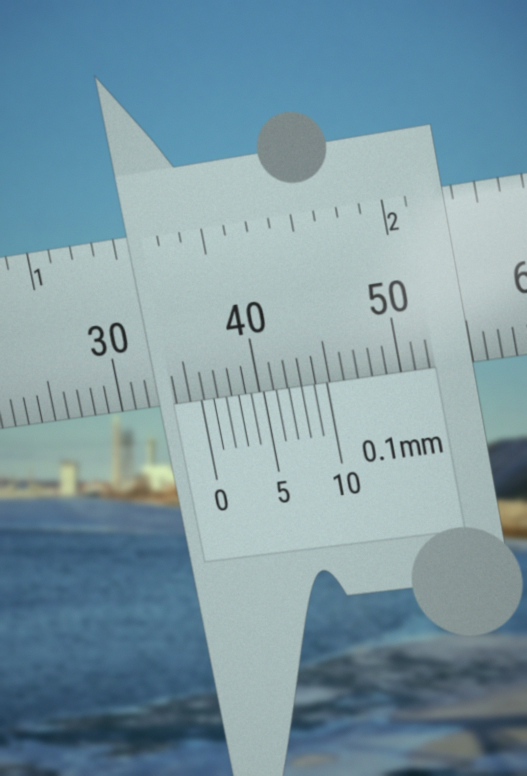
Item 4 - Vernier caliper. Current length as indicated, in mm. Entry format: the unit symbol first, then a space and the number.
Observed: mm 35.8
